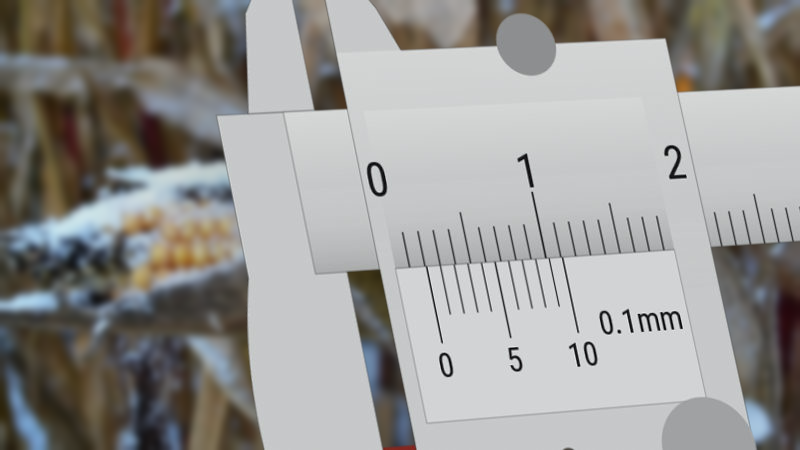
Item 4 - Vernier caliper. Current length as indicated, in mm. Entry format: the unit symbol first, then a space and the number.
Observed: mm 2.1
